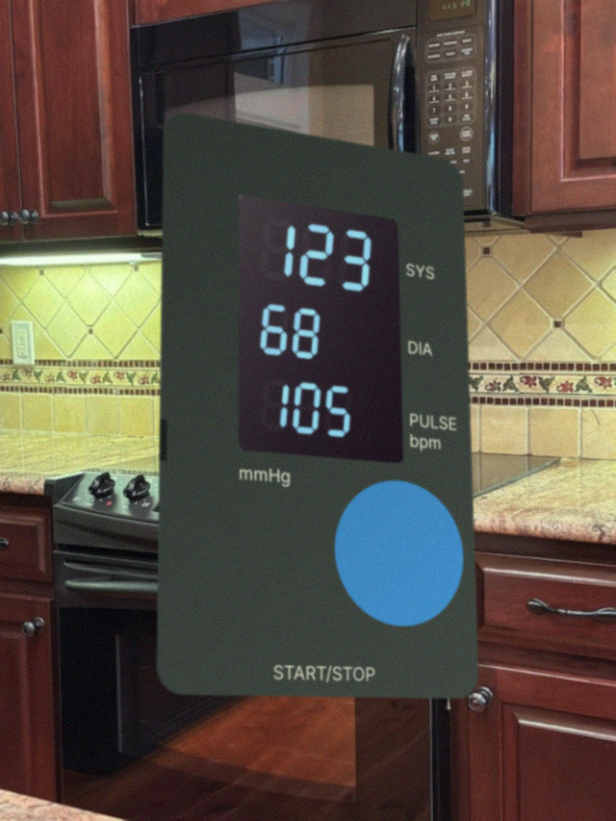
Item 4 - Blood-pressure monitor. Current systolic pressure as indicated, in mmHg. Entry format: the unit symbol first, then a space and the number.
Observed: mmHg 123
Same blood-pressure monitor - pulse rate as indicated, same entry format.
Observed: bpm 105
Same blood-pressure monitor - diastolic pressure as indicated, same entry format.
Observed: mmHg 68
